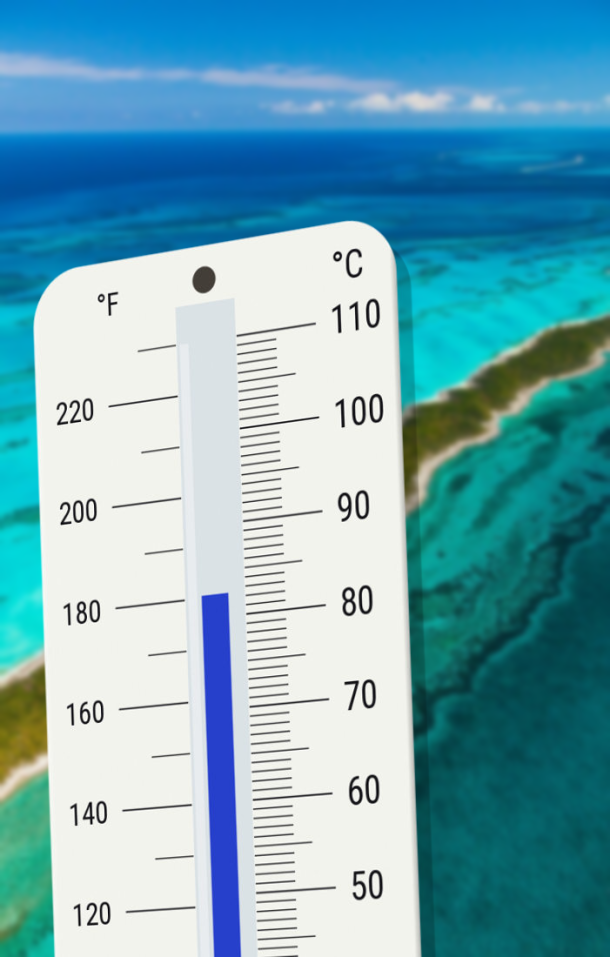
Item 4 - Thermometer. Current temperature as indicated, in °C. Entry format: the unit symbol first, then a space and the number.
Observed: °C 82.5
